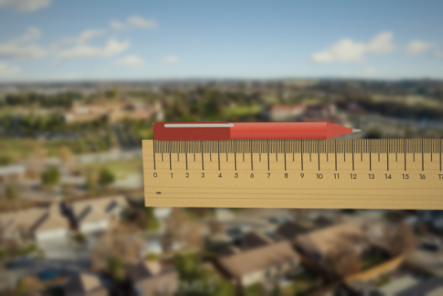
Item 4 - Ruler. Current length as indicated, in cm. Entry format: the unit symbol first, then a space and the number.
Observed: cm 12.5
